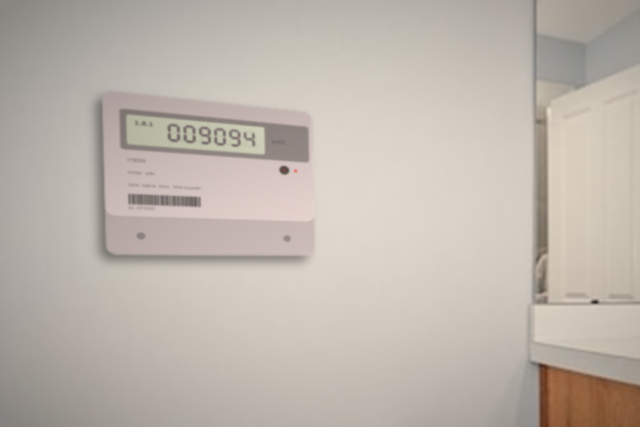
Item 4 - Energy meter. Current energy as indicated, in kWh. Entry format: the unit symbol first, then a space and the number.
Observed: kWh 9094
